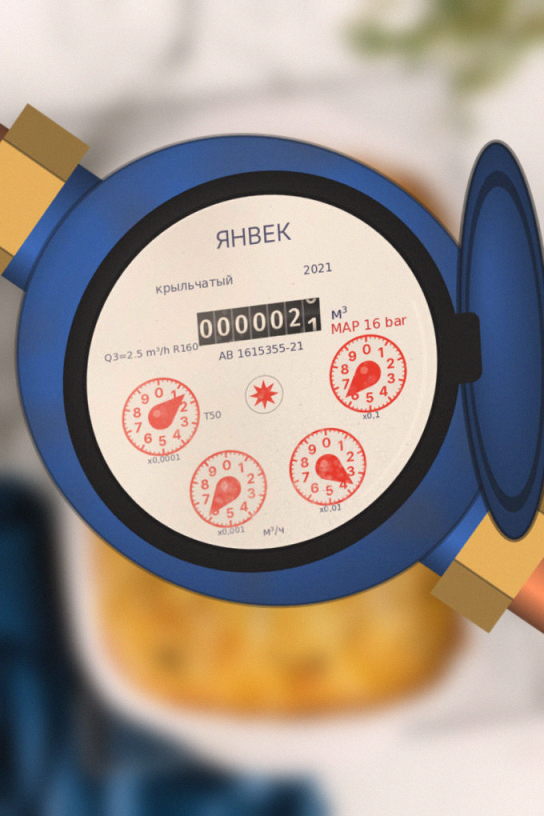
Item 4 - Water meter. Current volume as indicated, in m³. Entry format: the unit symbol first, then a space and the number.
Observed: m³ 20.6361
